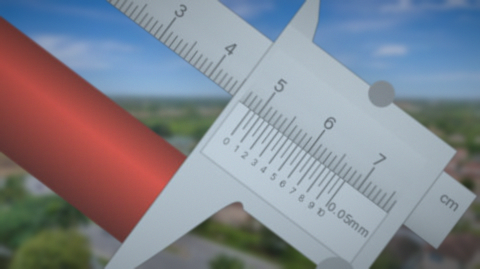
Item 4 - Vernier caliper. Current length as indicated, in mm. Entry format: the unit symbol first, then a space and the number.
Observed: mm 48.5
